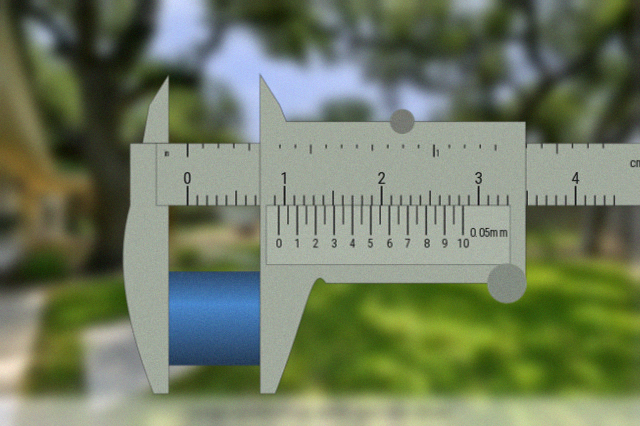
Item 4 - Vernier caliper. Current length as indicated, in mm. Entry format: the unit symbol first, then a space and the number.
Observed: mm 9.4
